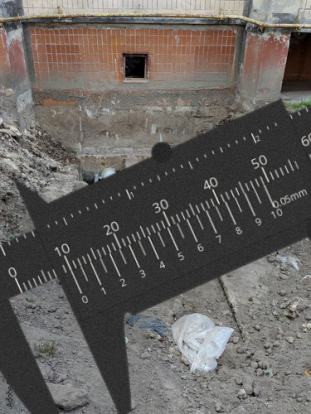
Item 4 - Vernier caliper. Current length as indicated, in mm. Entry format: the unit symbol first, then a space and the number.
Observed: mm 10.0
